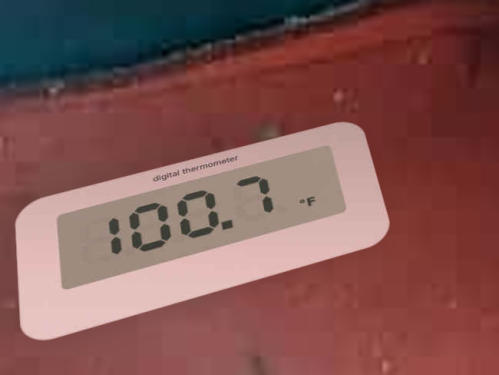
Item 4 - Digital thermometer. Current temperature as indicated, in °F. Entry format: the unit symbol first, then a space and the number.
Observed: °F 100.7
